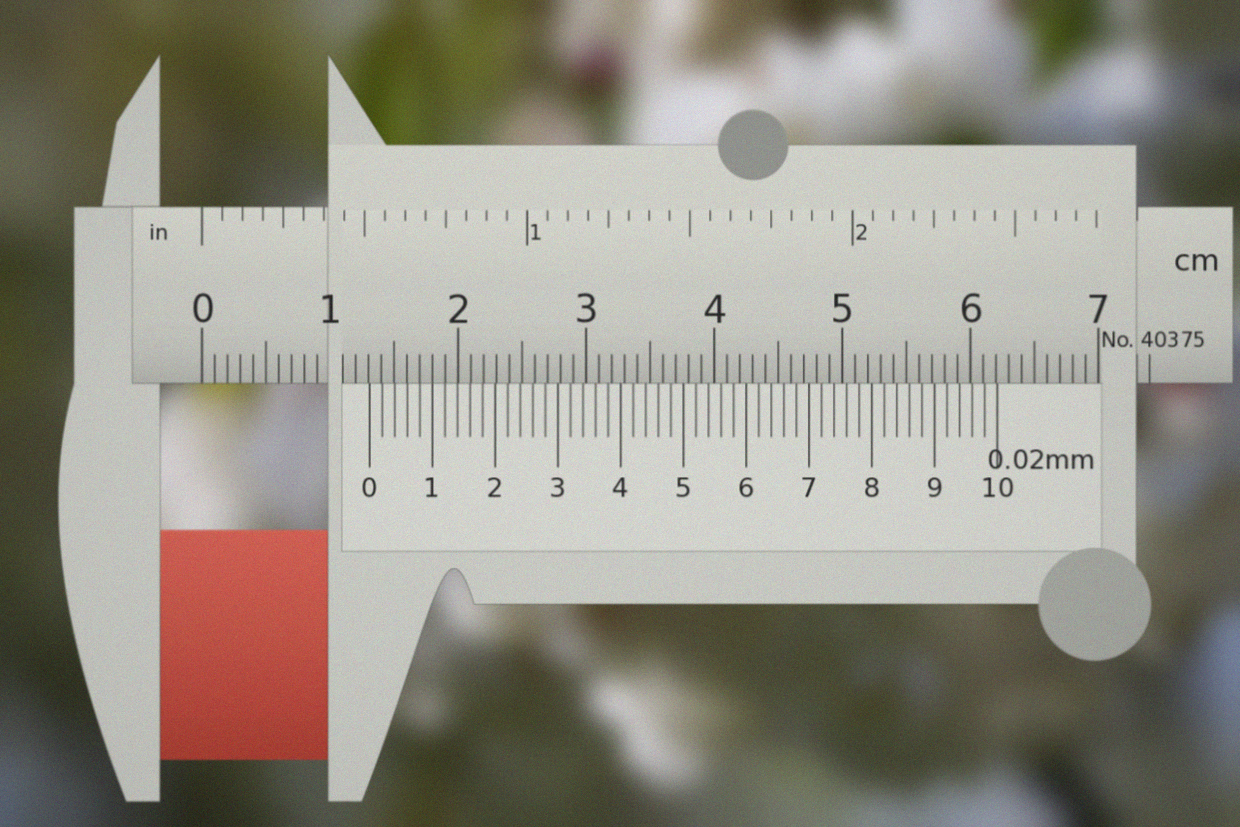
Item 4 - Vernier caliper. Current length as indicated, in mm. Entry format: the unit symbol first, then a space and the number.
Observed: mm 13.1
